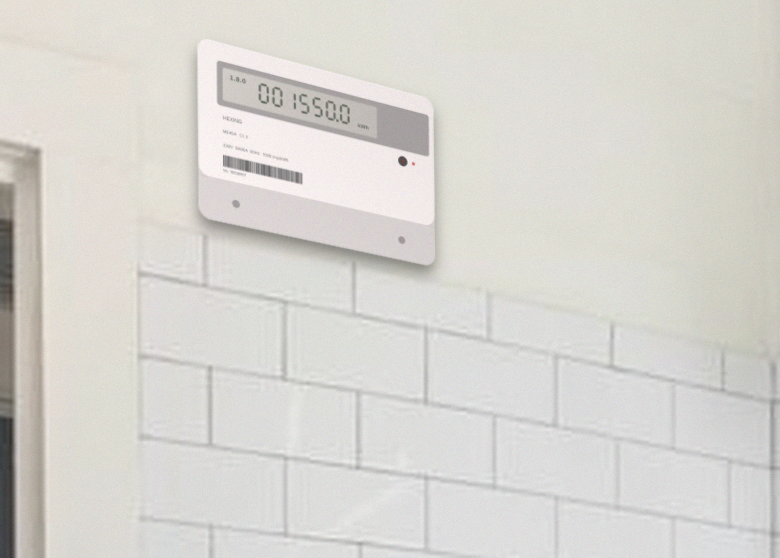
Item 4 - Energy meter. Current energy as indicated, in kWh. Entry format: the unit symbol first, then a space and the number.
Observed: kWh 1550.0
